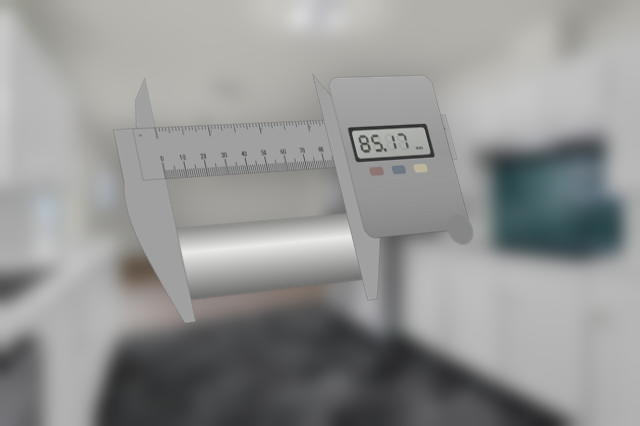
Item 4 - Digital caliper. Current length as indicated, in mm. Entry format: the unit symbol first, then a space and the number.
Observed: mm 85.17
